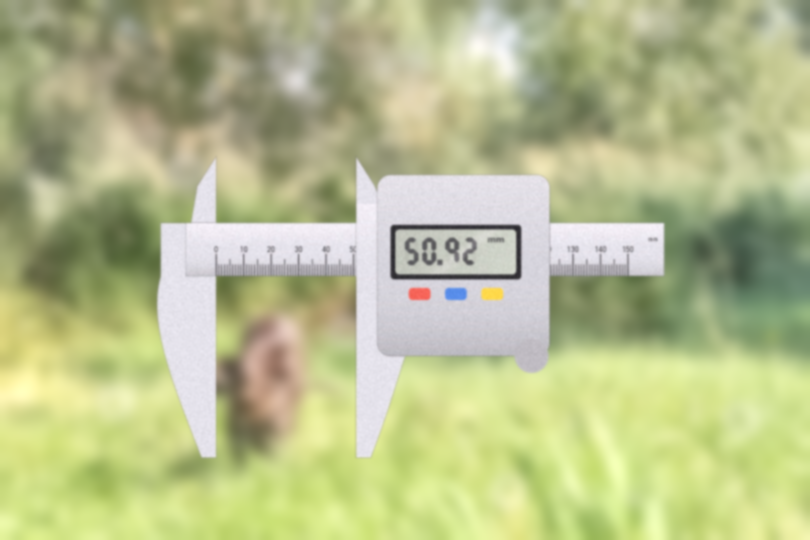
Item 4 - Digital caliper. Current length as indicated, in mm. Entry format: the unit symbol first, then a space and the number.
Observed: mm 50.92
